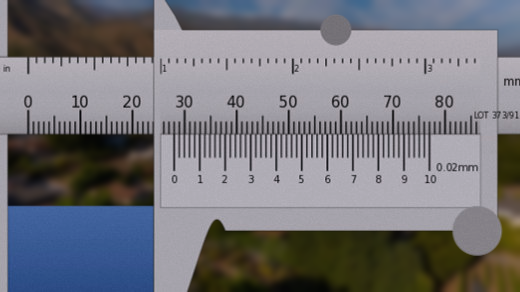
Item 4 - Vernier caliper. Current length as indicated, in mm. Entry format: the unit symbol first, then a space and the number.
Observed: mm 28.0
